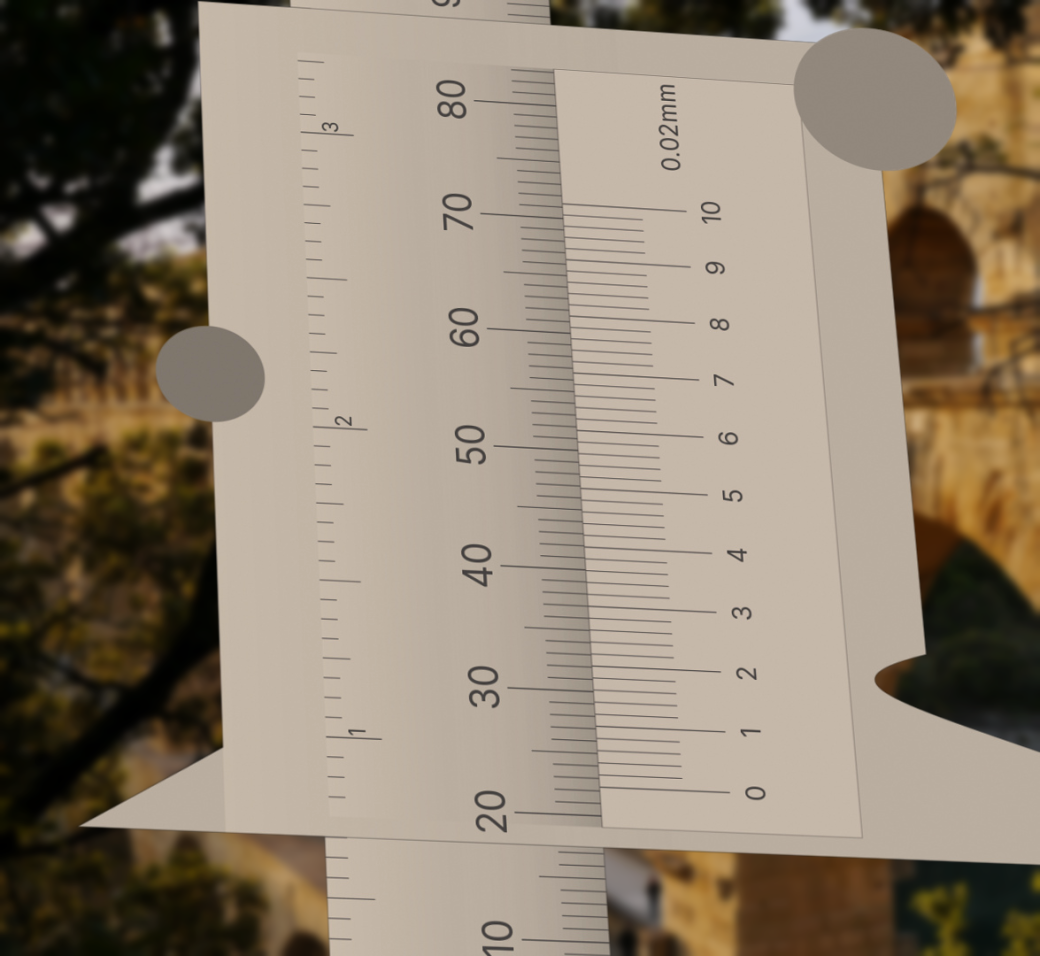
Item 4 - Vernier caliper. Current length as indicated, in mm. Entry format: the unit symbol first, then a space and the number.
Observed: mm 22.3
